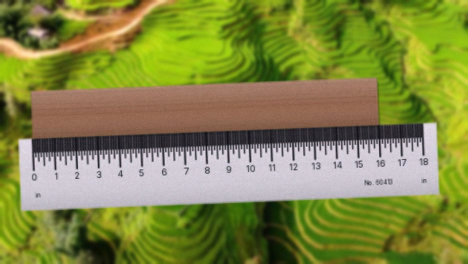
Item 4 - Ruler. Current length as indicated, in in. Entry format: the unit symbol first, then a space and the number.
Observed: in 16
